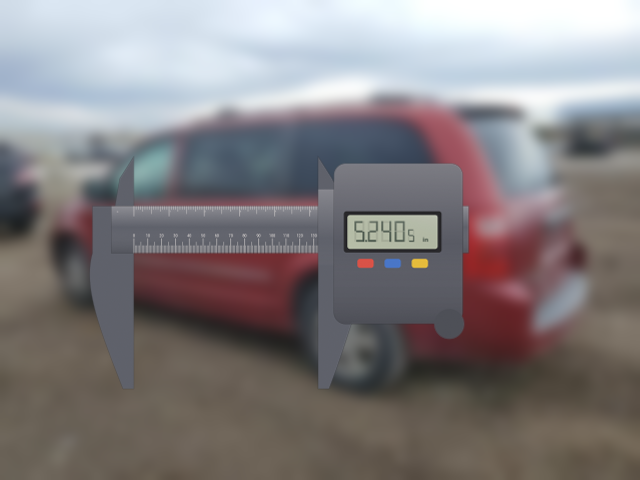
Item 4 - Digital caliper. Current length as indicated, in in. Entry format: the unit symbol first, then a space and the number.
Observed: in 5.2405
